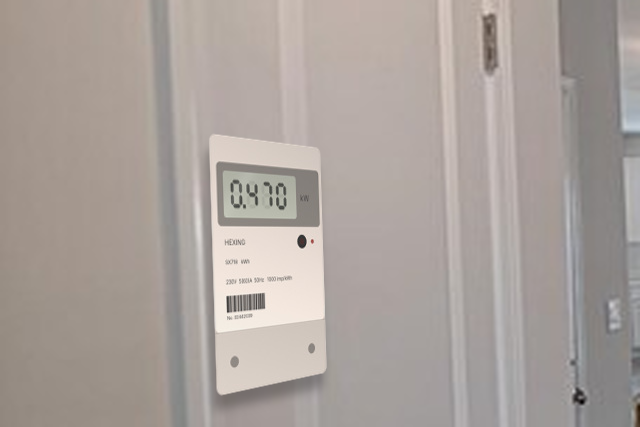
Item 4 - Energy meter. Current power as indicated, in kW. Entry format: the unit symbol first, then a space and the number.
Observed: kW 0.470
